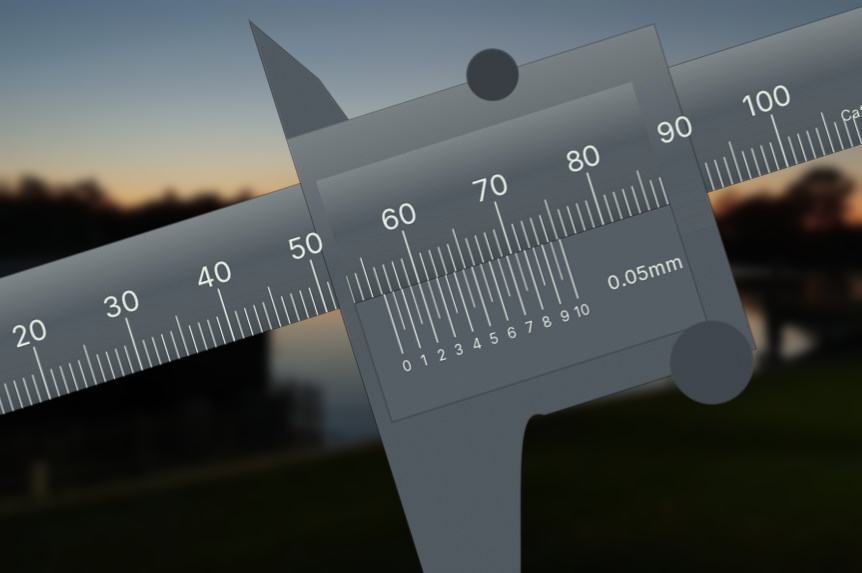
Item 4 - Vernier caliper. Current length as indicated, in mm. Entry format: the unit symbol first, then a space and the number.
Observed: mm 56.2
